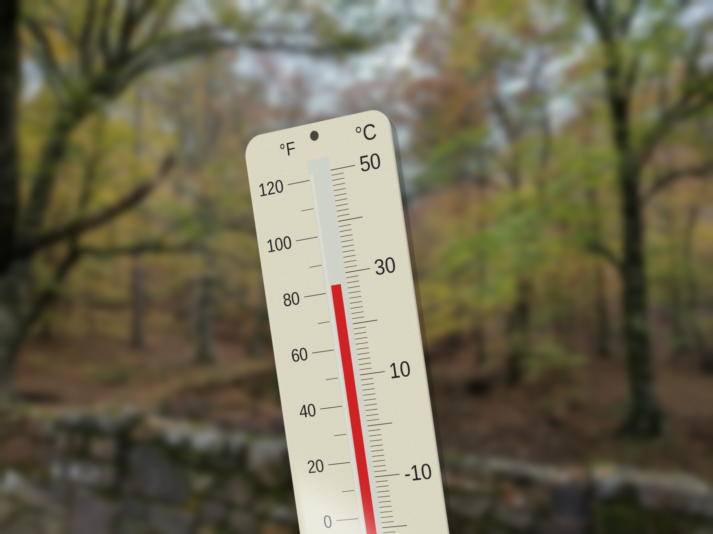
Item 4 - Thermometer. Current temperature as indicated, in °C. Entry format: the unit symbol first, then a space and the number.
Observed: °C 28
